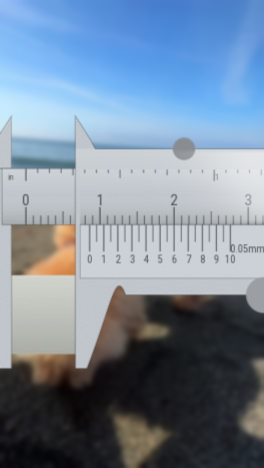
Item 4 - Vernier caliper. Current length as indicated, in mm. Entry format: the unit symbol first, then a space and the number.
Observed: mm 8.6
